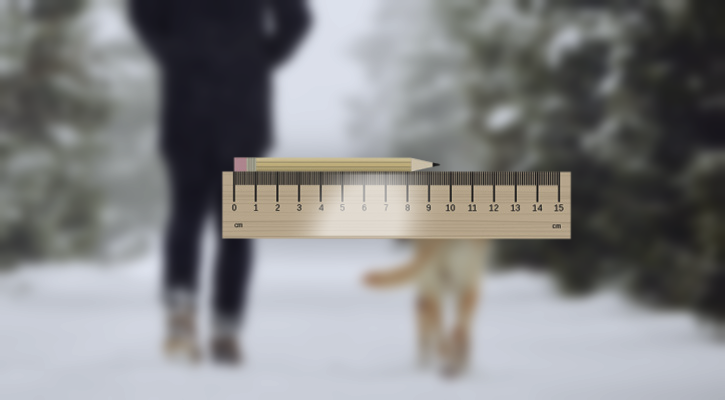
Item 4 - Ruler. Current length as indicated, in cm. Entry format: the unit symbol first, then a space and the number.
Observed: cm 9.5
